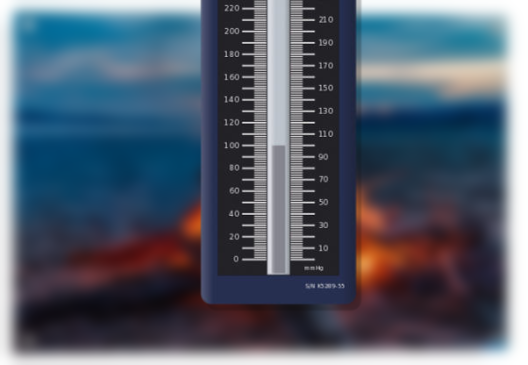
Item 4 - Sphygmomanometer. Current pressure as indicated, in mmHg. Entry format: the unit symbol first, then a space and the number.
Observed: mmHg 100
